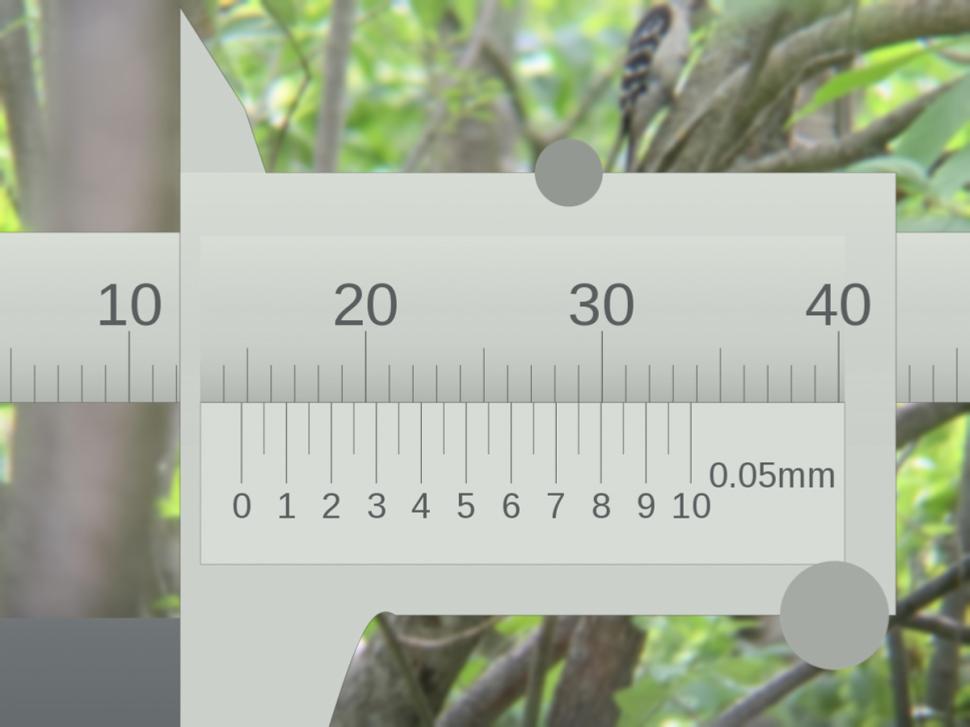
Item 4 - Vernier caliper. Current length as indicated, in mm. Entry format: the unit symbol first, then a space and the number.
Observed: mm 14.75
